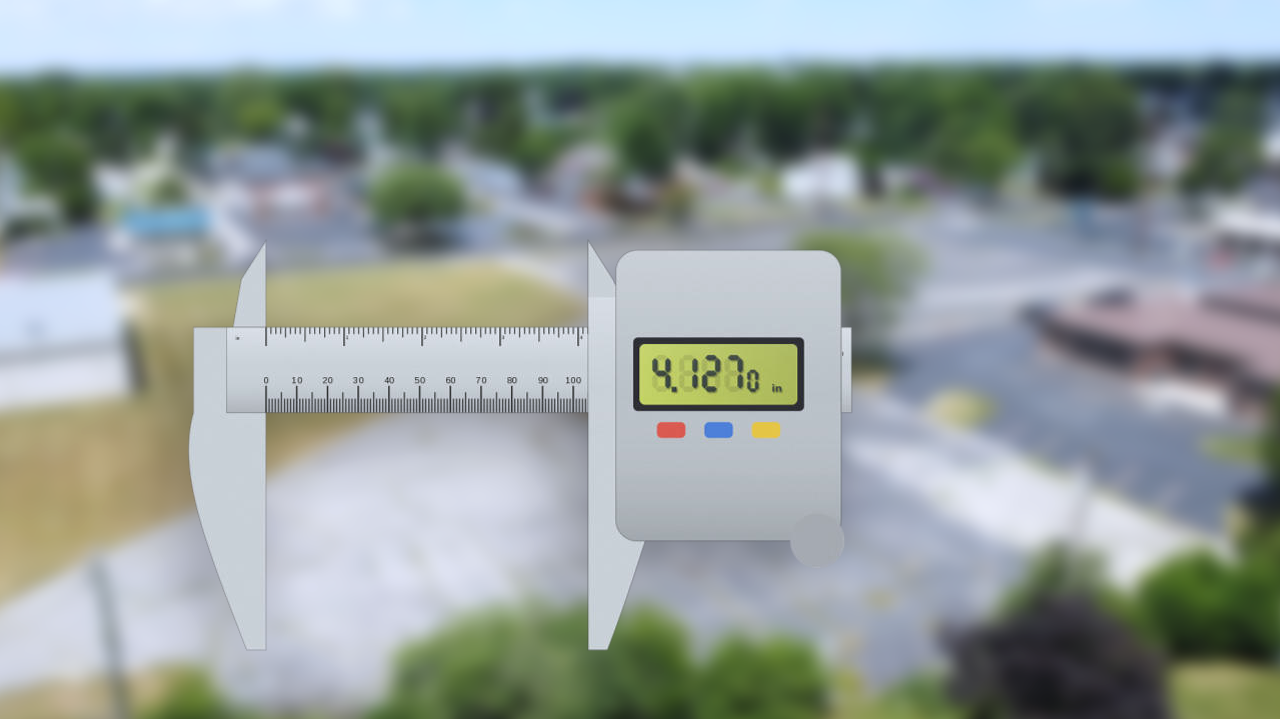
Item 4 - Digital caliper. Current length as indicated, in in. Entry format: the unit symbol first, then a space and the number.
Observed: in 4.1270
